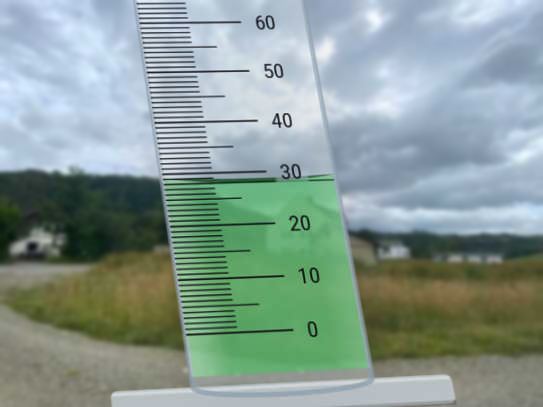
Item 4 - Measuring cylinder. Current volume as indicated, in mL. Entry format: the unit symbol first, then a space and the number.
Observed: mL 28
